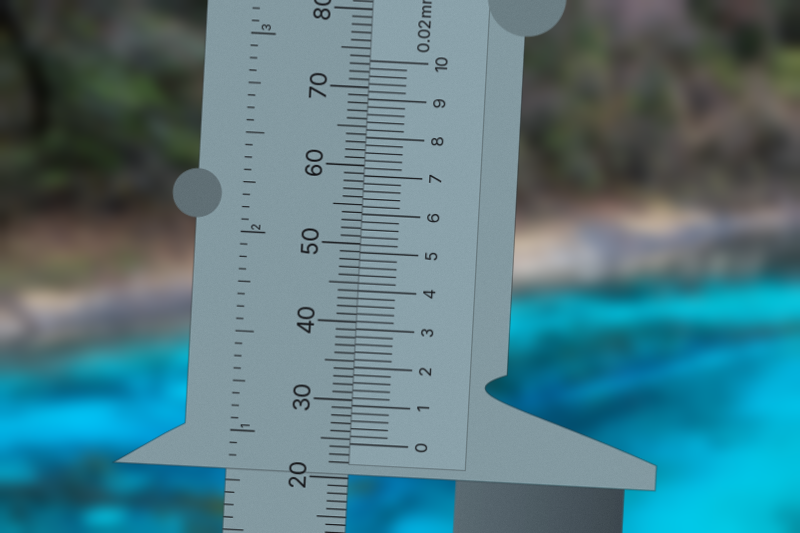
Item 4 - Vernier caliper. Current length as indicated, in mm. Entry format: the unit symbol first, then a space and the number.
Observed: mm 24.4
